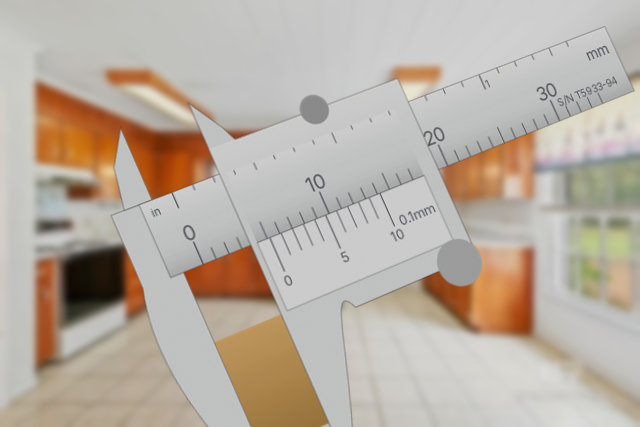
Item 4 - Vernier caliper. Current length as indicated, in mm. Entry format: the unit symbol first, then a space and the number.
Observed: mm 5.2
